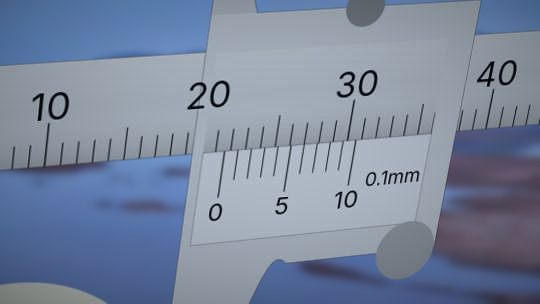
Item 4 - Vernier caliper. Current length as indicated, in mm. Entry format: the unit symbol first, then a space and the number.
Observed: mm 21.6
